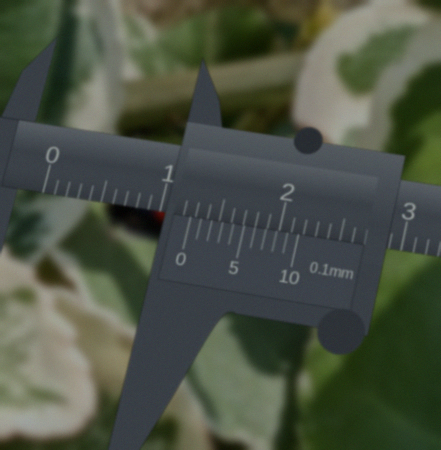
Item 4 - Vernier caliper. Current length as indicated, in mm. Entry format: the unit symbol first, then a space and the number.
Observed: mm 12.6
